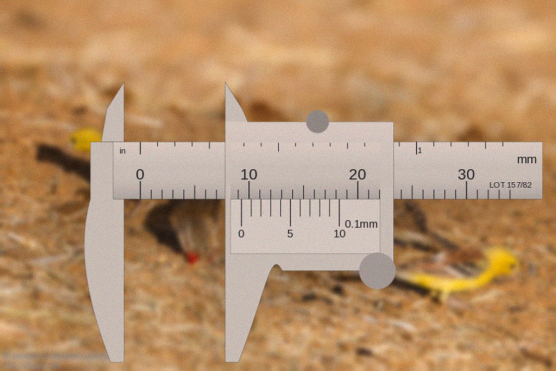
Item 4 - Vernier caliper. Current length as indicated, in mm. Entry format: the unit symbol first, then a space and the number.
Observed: mm 9.3
